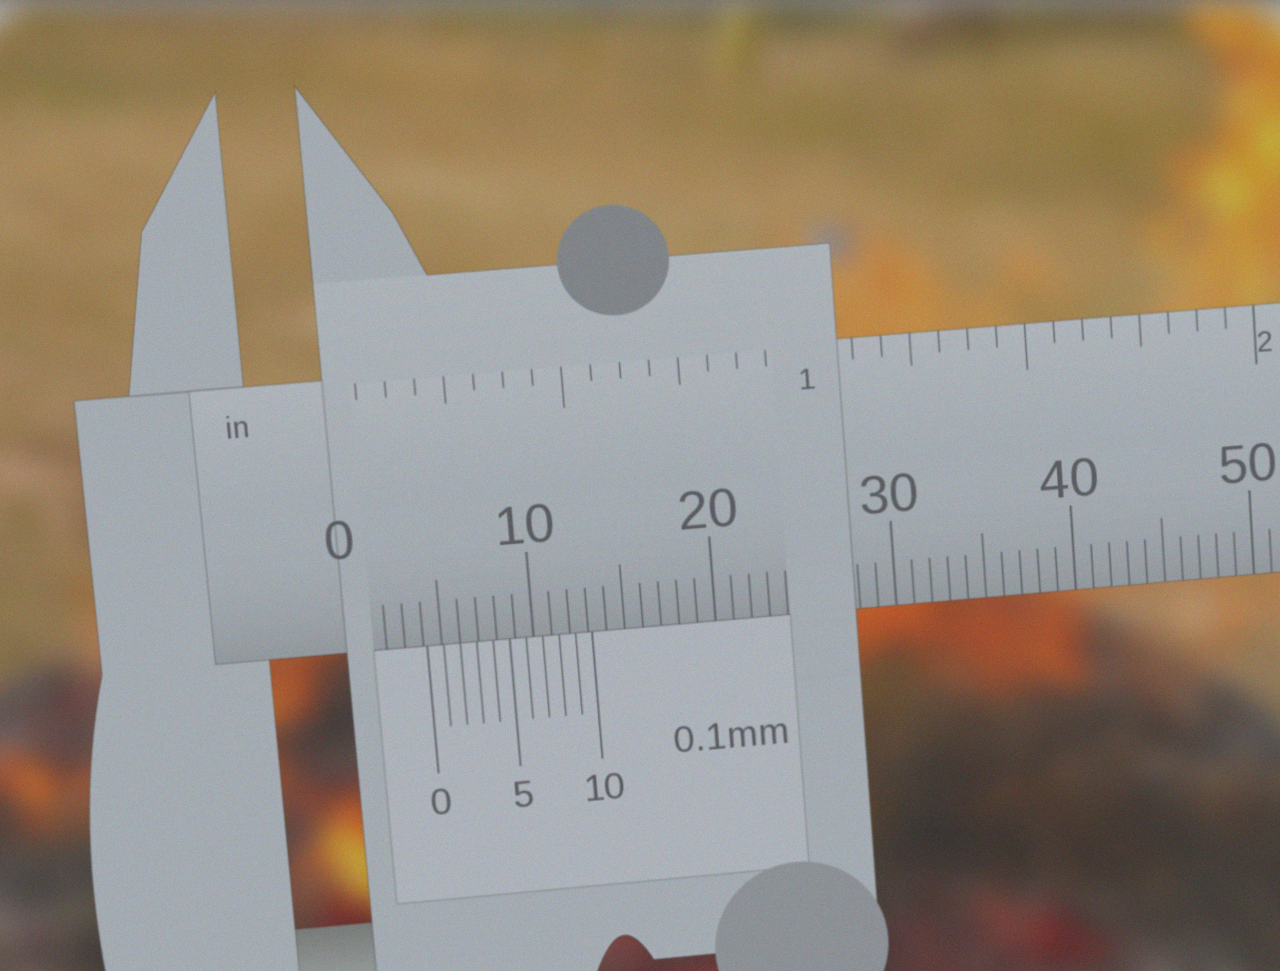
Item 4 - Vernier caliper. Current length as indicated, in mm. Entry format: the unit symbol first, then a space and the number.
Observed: mm 4.2
